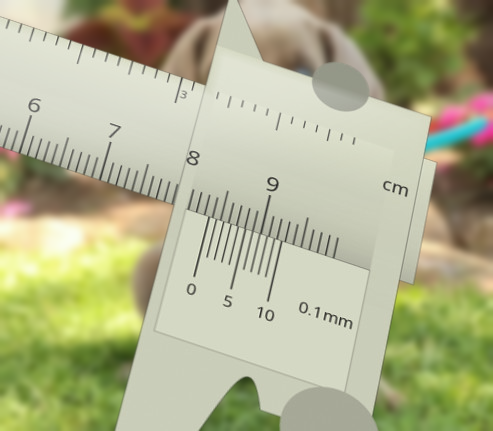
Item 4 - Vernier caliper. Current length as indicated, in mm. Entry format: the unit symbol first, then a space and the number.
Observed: mm 83.6
